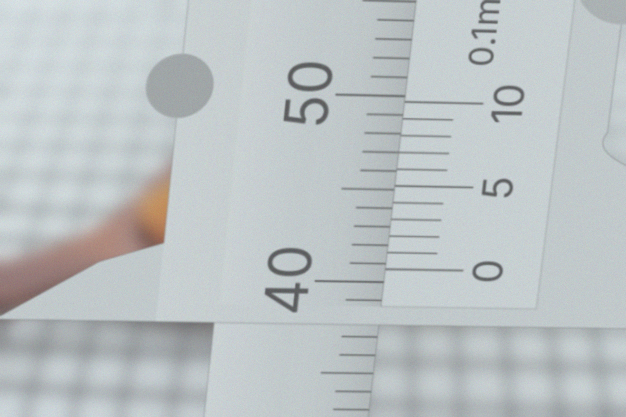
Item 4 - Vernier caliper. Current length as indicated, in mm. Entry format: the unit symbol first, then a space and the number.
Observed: mm 40.7
